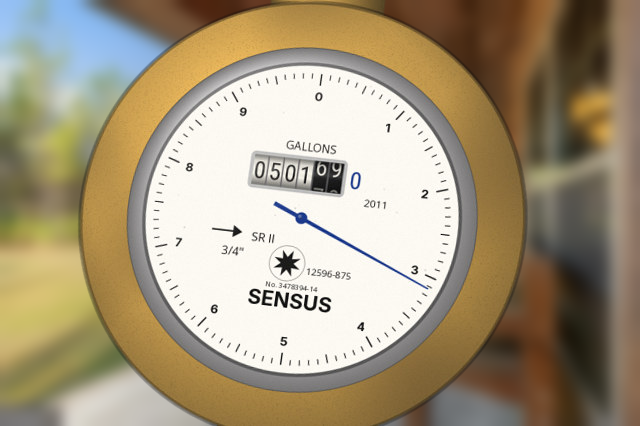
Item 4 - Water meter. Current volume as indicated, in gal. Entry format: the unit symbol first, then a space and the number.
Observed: gal 501693.1
